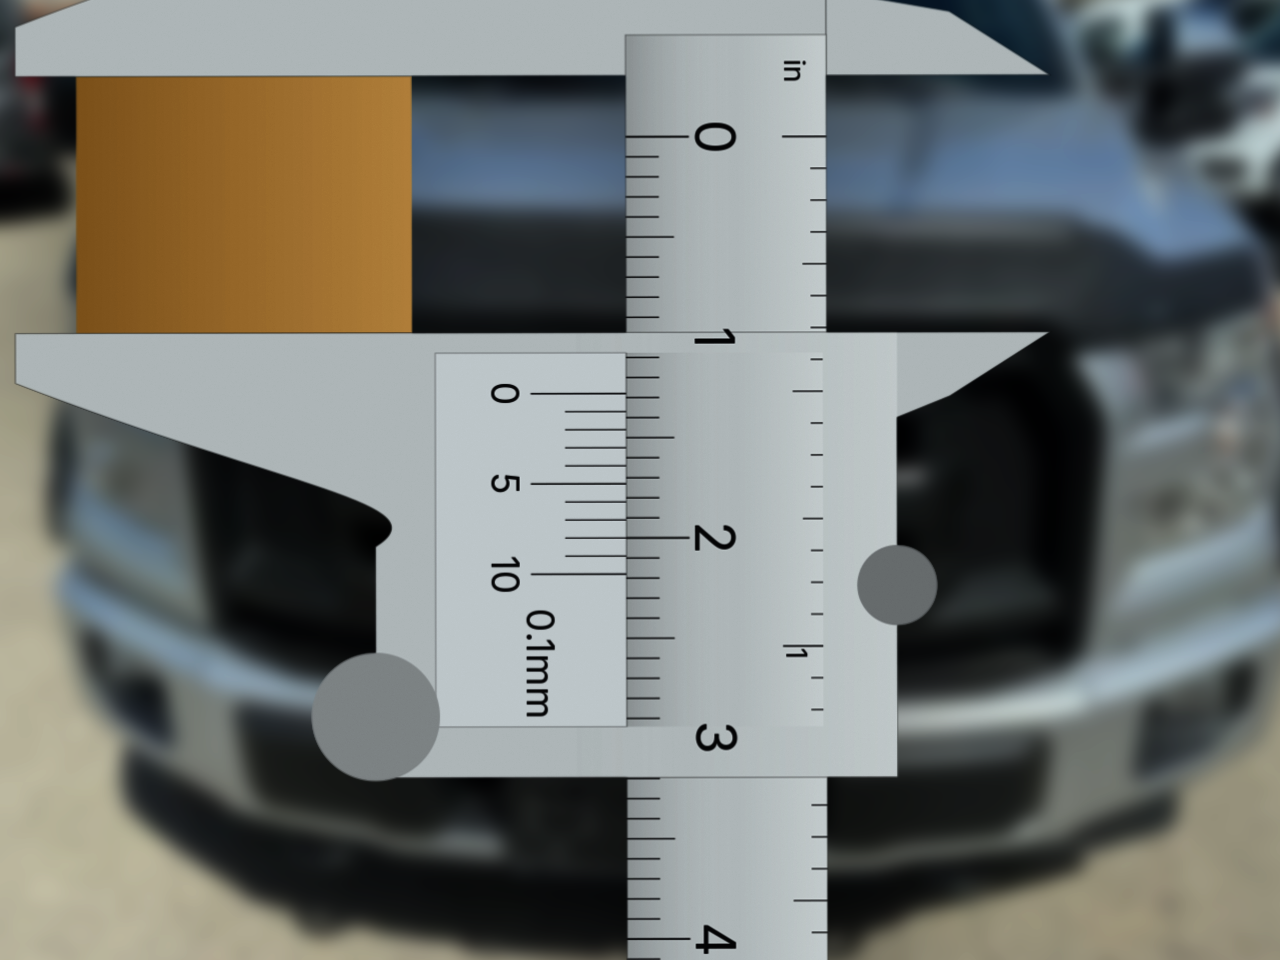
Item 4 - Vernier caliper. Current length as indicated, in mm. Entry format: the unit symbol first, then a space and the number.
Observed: mm 12.8
